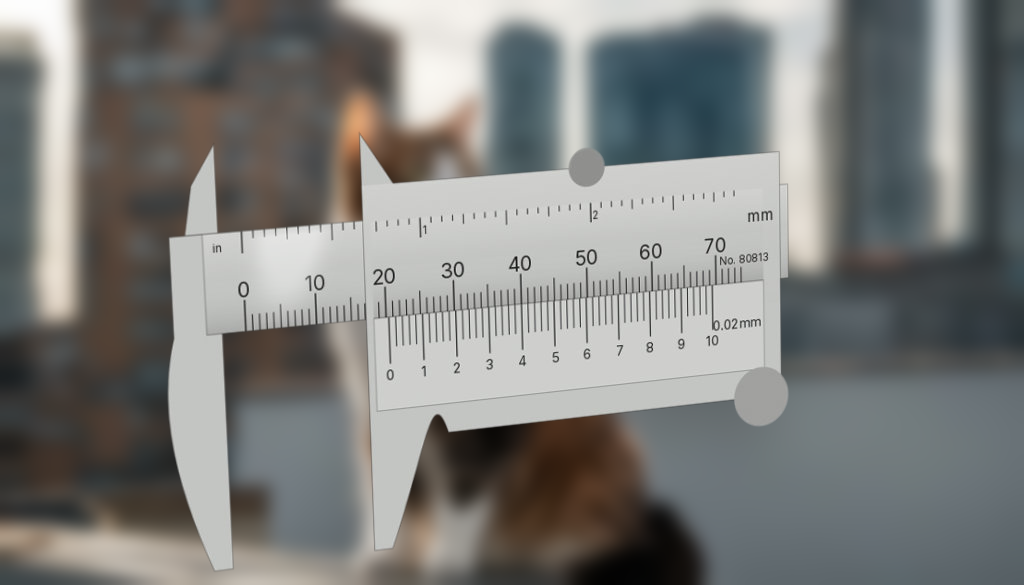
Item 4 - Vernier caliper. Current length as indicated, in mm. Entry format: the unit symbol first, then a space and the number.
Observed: mm 20.4
